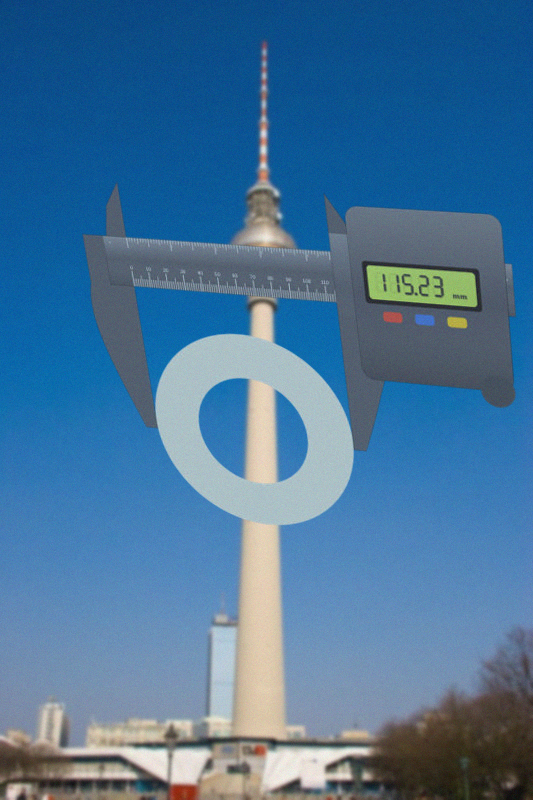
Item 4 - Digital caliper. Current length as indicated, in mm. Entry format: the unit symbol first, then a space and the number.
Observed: mm 115.23
